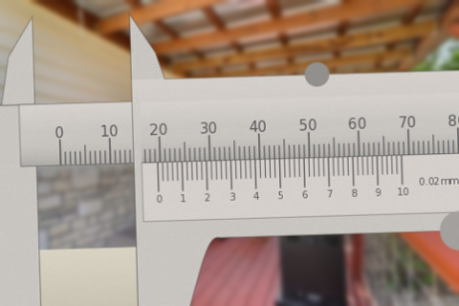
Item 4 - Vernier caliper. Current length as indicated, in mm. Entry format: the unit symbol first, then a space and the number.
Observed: mm 19.5
